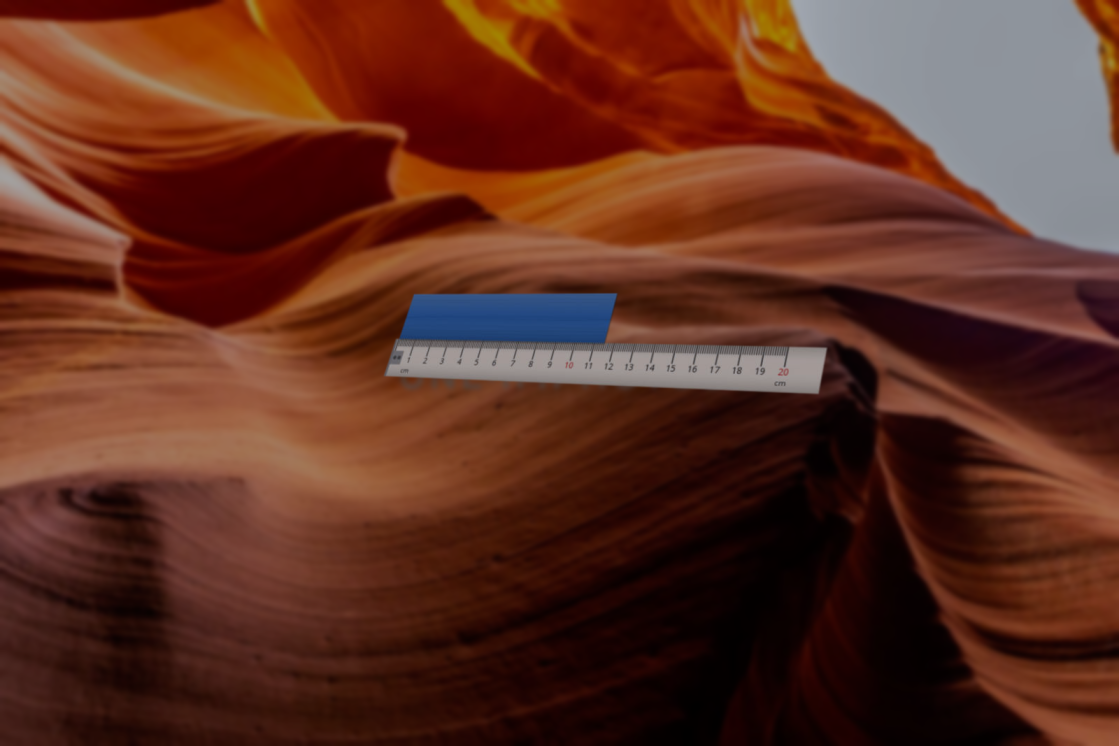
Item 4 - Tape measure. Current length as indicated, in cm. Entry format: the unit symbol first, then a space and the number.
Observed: cm 11.5
